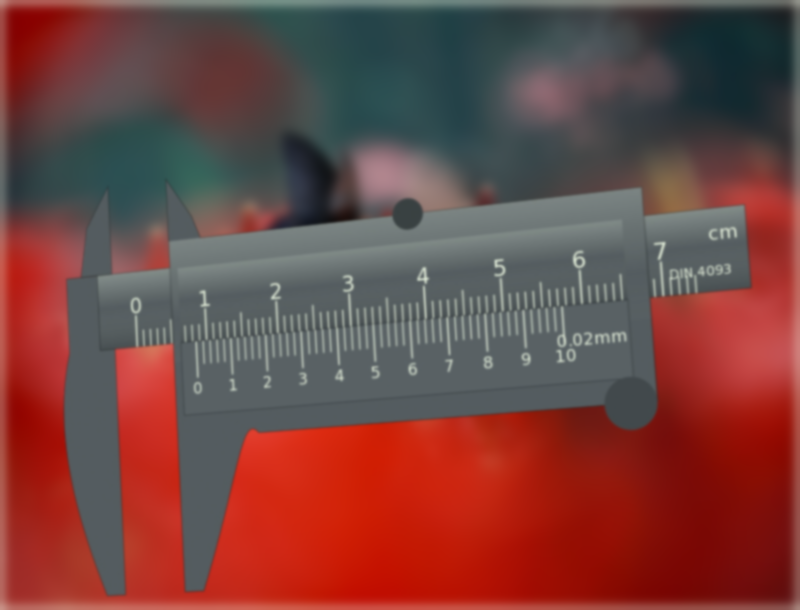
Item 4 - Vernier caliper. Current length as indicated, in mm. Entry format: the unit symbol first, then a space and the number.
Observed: mm 8.5
